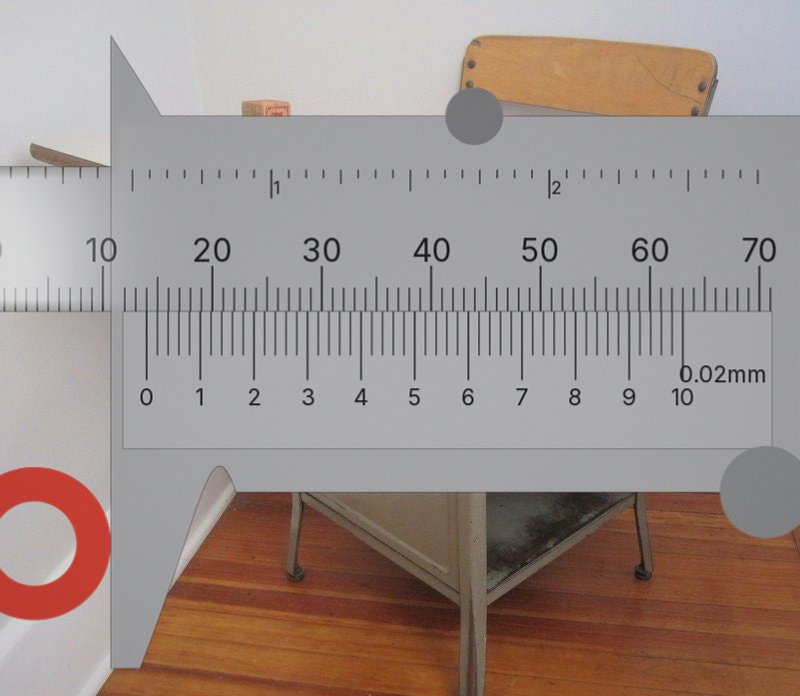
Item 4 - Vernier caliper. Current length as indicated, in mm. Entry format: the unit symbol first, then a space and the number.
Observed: mm 14.0
